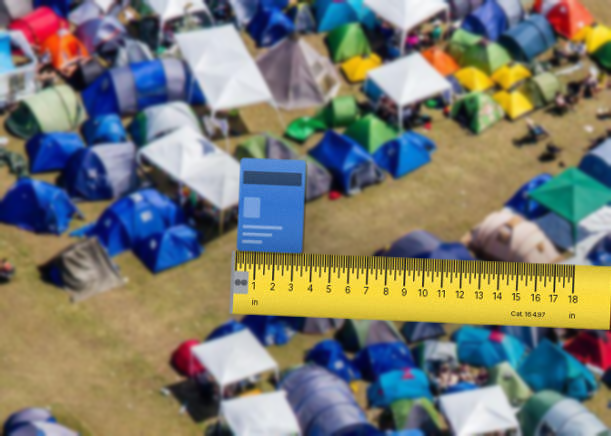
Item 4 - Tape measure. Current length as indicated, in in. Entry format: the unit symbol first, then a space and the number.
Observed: in 3.5
